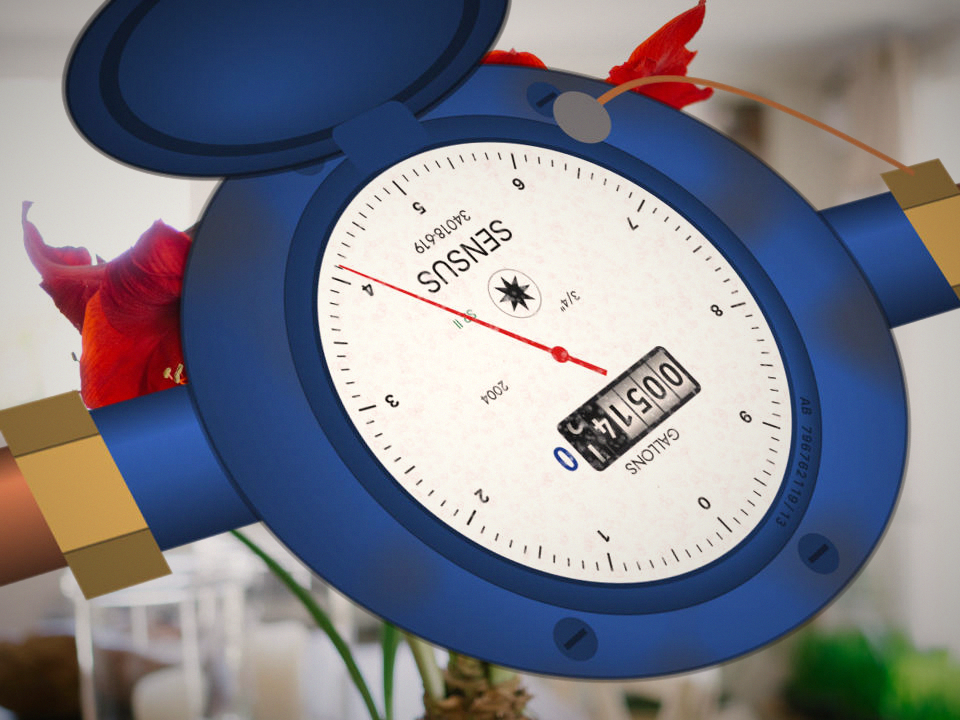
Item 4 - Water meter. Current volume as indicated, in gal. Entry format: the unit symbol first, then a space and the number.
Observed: gal 51414.1
